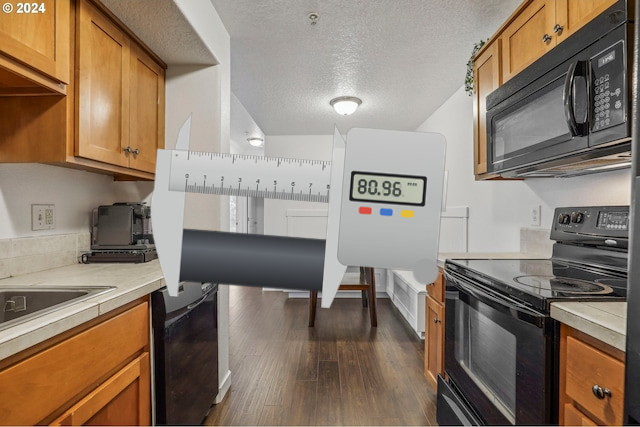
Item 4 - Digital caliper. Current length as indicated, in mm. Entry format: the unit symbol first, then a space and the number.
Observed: mm 80.96
